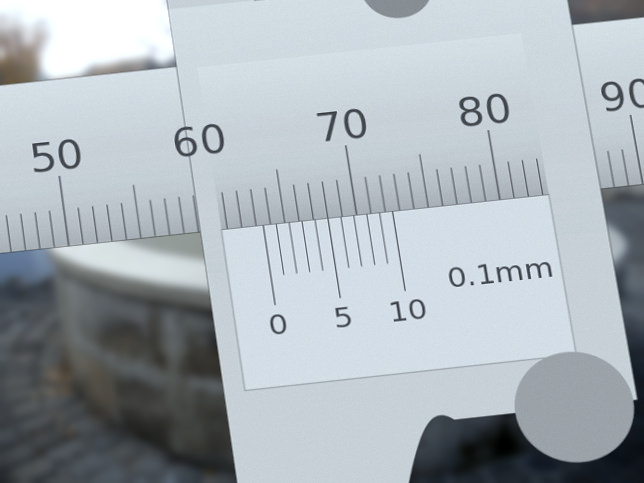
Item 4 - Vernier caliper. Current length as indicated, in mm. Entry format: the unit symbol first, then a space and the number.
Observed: mm 63.5
